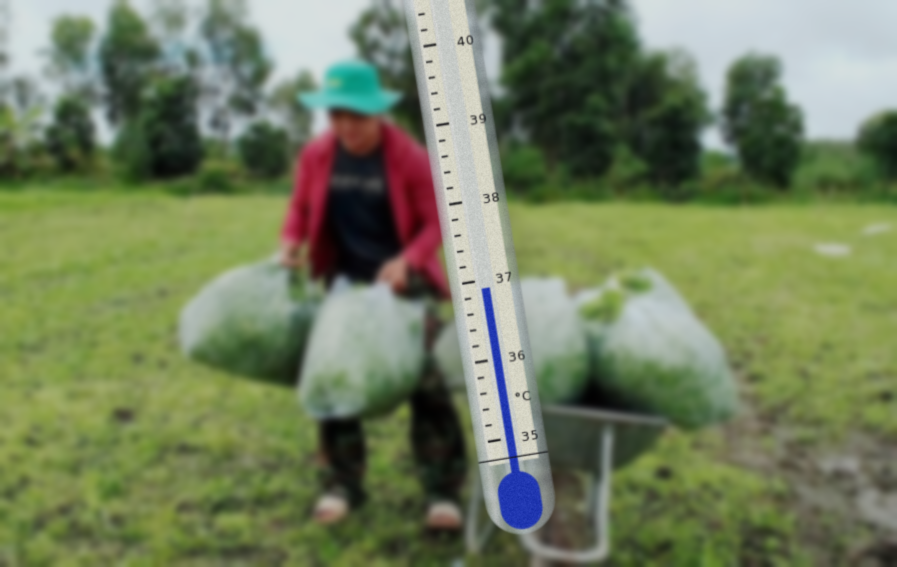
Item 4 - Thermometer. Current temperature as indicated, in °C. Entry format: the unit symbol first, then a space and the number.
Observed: °C 36.9
